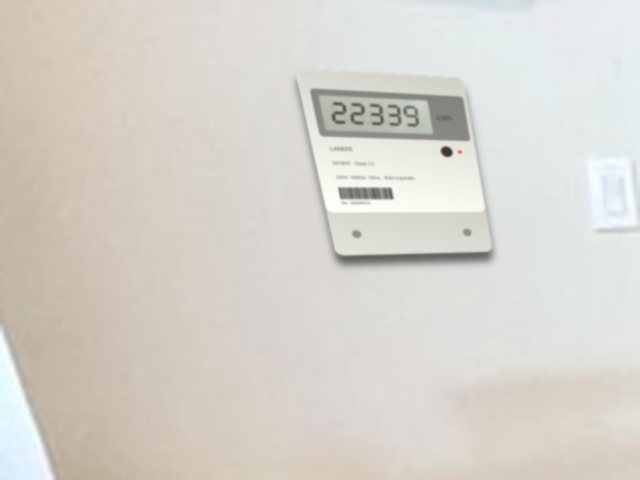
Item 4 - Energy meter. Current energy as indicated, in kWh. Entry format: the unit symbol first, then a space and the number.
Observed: kWh 22339
